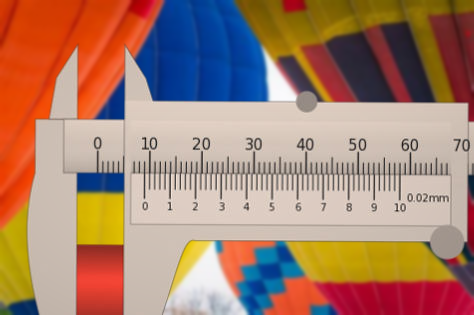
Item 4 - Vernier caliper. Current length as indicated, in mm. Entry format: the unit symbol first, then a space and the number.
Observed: mm 9.0
